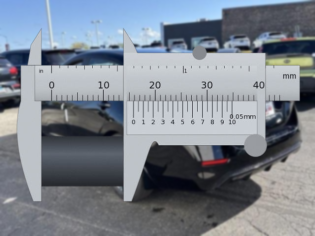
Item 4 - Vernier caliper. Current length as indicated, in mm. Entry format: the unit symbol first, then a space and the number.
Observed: mm 15.8
